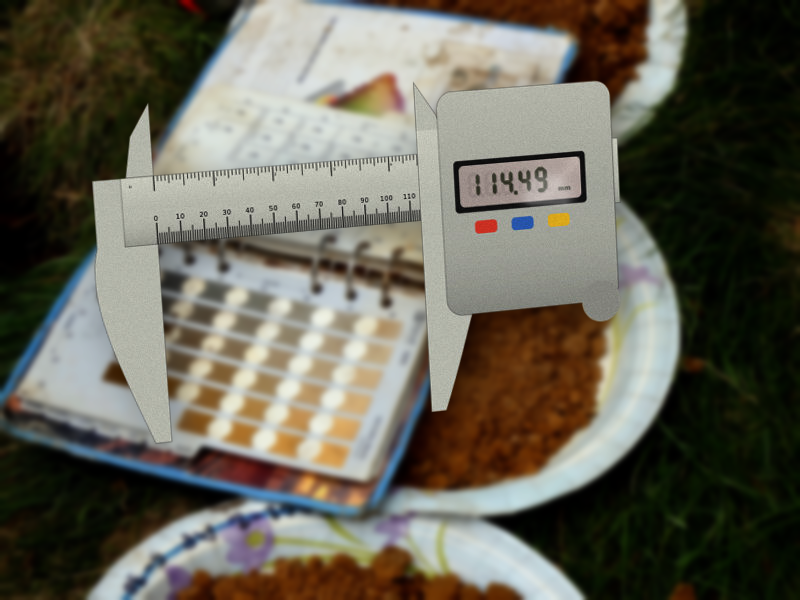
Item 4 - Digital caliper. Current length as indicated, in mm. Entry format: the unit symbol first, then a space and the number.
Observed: mm 114.49
